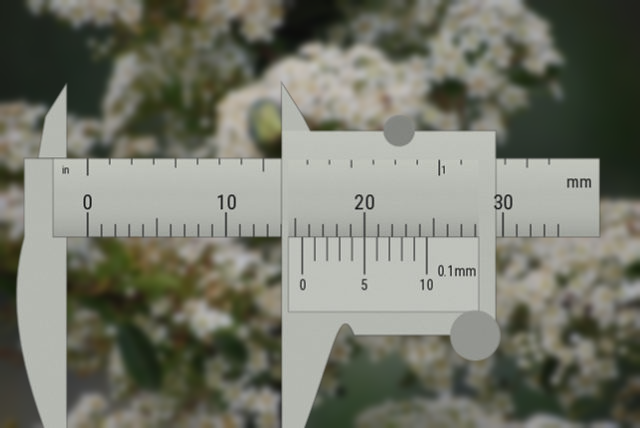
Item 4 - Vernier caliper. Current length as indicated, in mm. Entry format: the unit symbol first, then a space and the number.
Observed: mm 15.5
